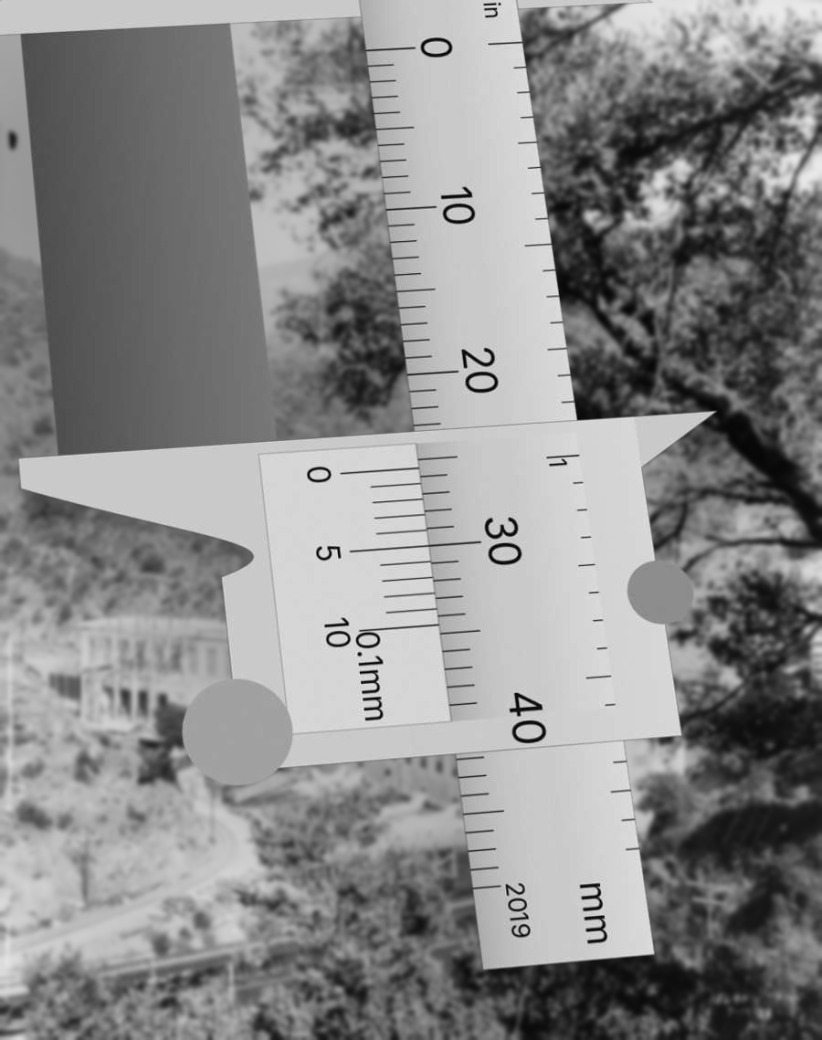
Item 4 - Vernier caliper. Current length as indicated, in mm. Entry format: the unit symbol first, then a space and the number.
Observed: mm 25.5
